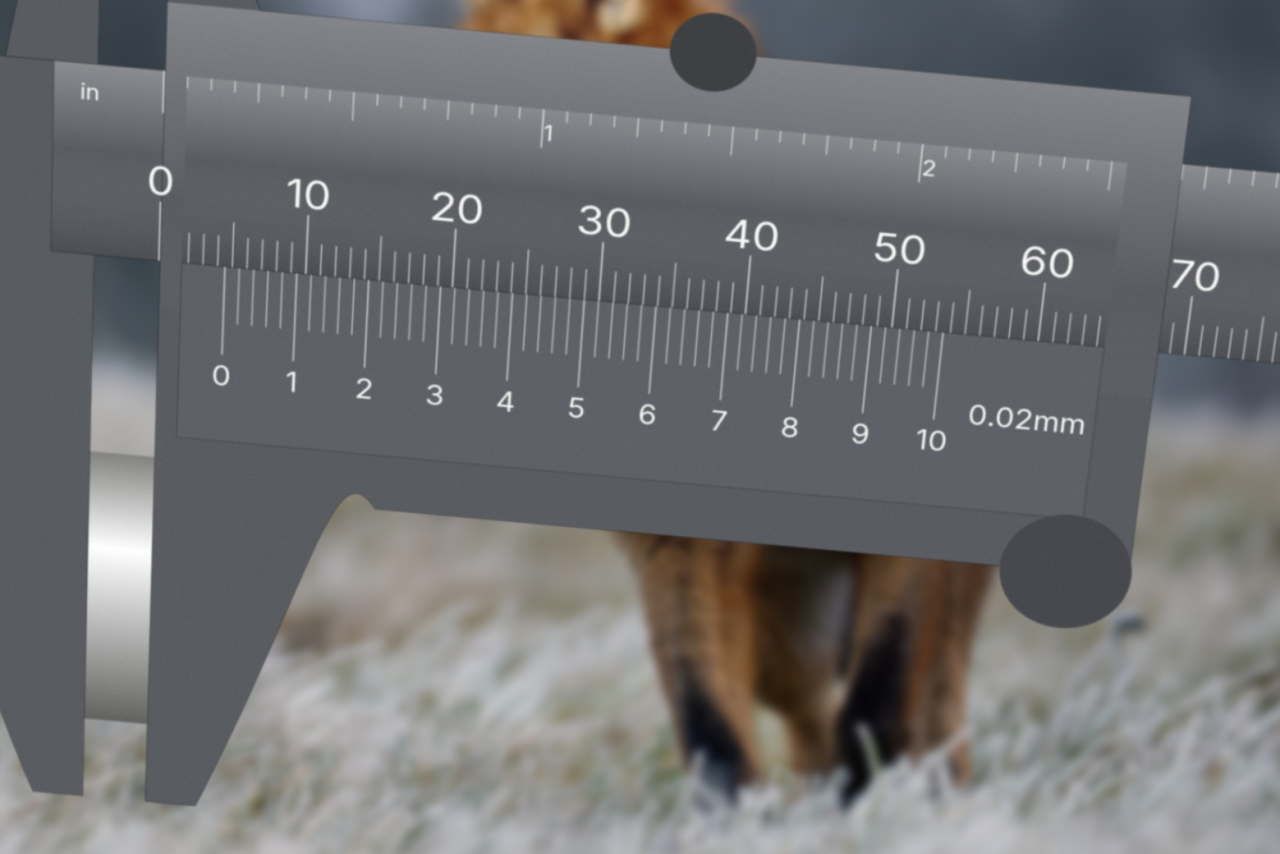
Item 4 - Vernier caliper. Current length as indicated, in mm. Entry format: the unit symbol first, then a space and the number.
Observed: mm 4.5
